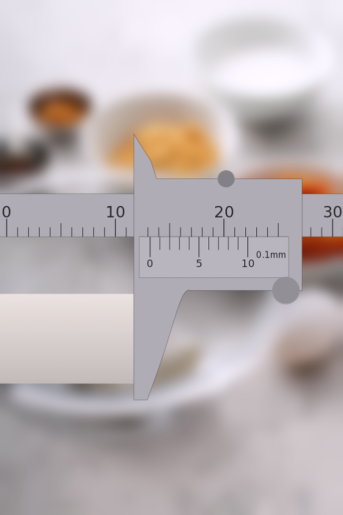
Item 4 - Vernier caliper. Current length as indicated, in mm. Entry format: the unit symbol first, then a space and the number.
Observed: mm 13.2
